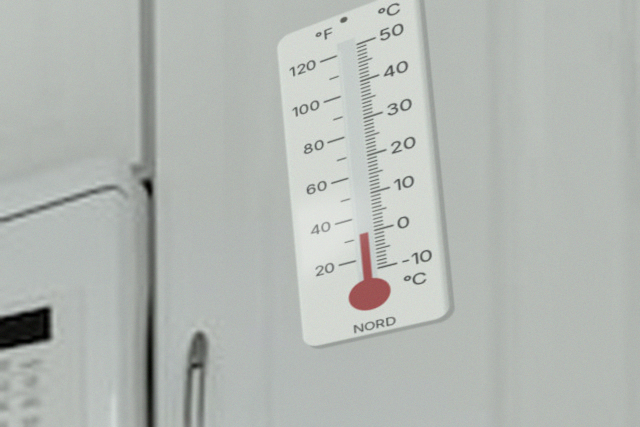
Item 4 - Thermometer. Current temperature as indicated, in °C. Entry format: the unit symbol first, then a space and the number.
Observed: °C 0
